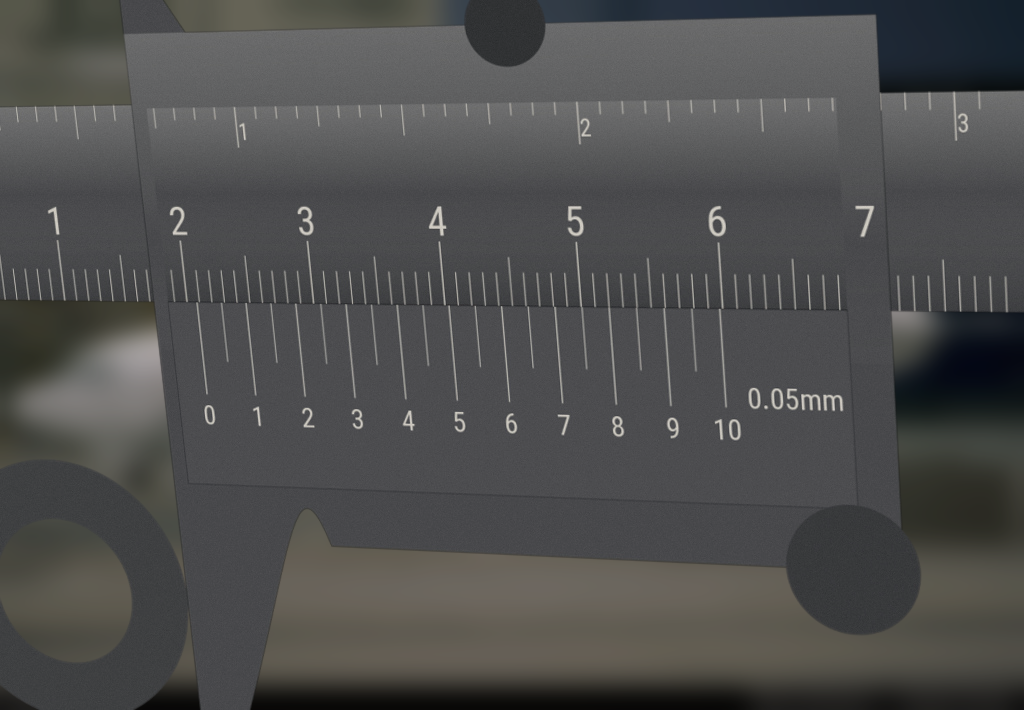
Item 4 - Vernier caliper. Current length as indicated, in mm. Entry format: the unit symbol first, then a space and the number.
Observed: mm 20.8
